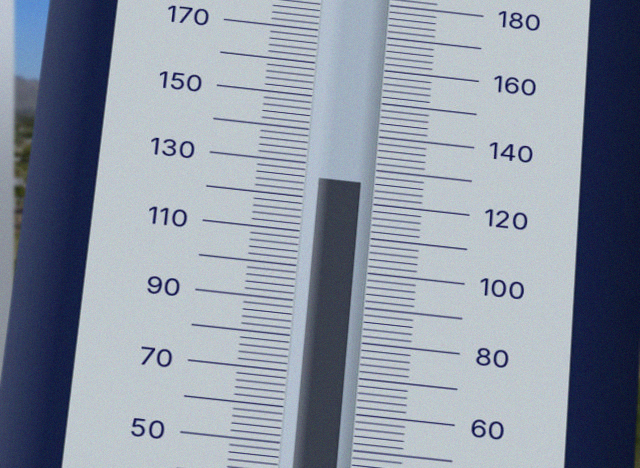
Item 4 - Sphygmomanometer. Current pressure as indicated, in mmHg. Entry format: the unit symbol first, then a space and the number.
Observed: mmHg 126
